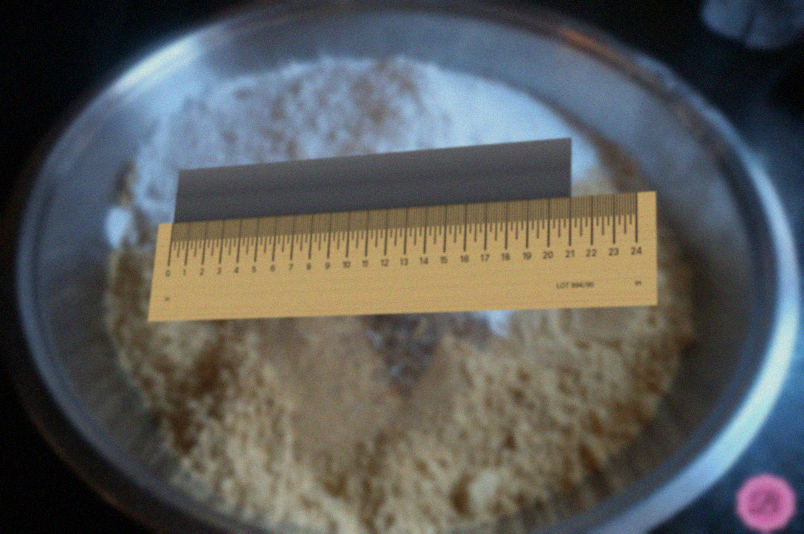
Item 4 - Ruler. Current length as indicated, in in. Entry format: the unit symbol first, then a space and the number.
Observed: in 21
